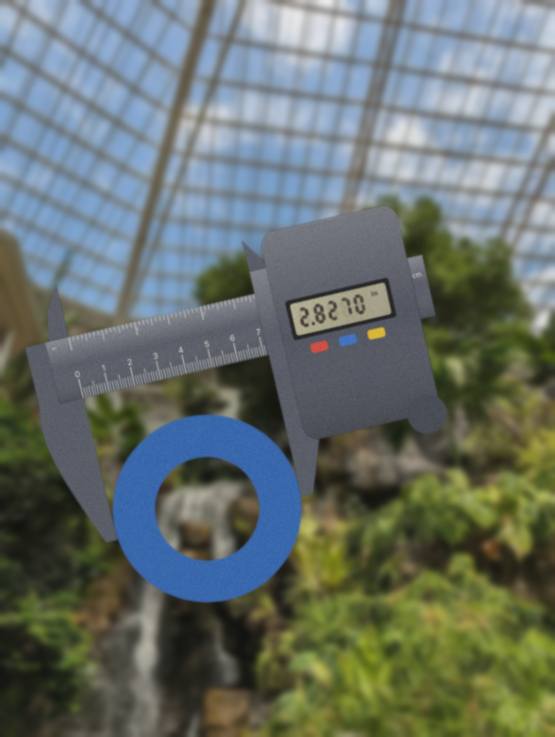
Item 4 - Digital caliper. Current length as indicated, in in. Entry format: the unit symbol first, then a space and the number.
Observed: in 2.8270
